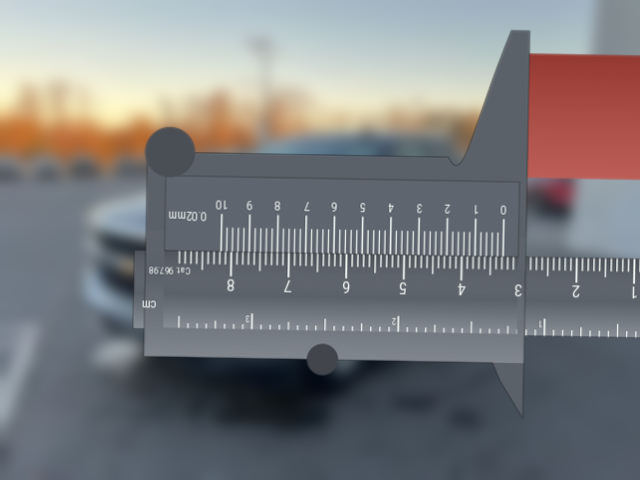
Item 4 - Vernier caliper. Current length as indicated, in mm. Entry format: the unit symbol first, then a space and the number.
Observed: mm 32.8
